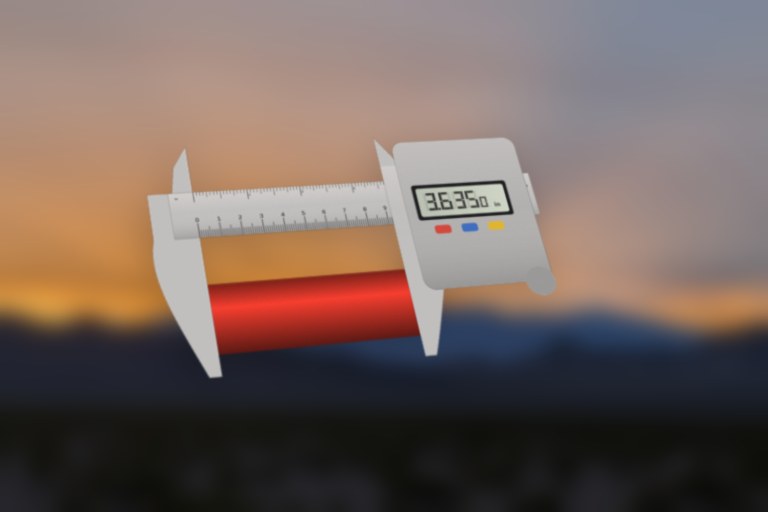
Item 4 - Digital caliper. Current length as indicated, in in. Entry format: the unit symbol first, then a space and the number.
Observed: in 3.6350
